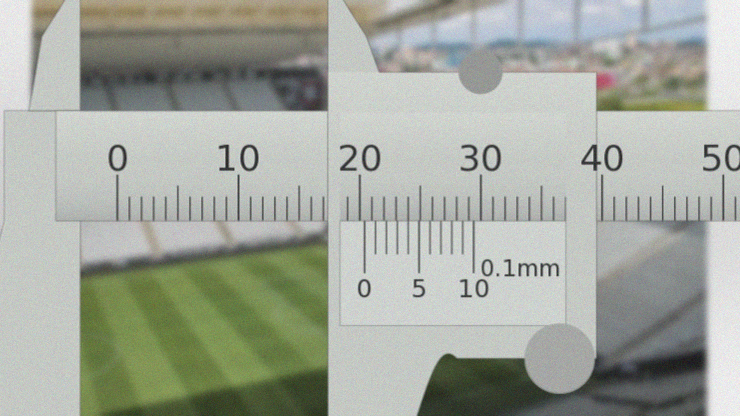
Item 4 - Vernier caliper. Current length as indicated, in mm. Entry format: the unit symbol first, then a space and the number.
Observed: mm 20.4
